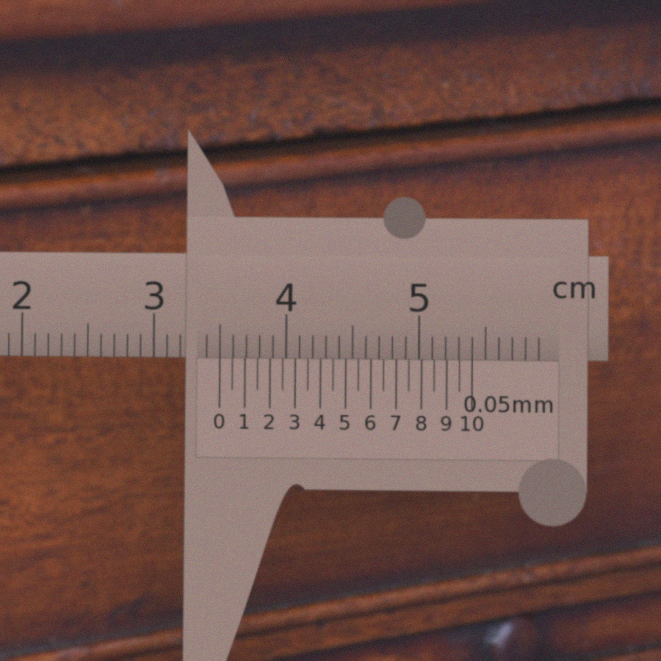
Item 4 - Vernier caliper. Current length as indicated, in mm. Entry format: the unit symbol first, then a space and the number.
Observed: mm 35.0
